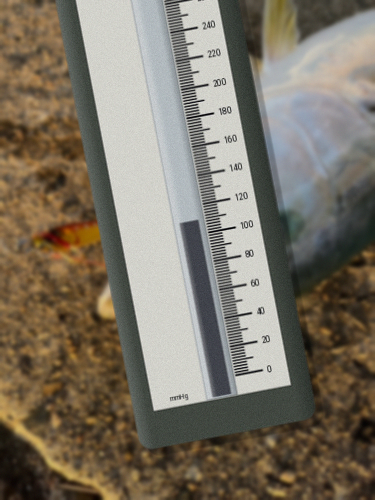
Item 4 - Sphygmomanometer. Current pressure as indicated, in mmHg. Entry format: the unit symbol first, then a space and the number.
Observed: mmHg 110
